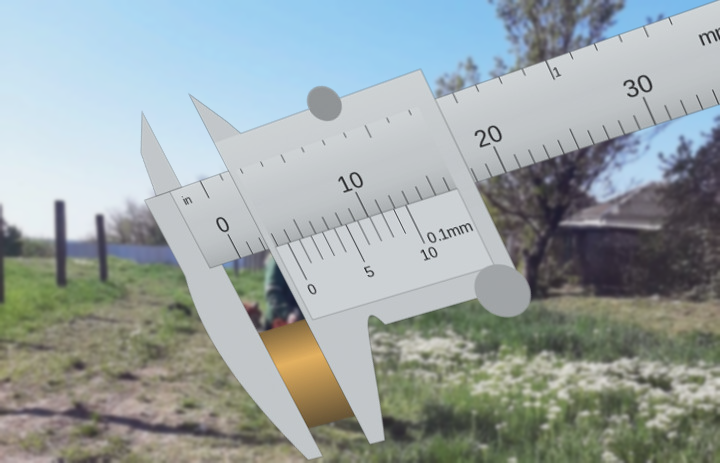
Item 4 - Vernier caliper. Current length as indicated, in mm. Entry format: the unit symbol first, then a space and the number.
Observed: mm 3.8
